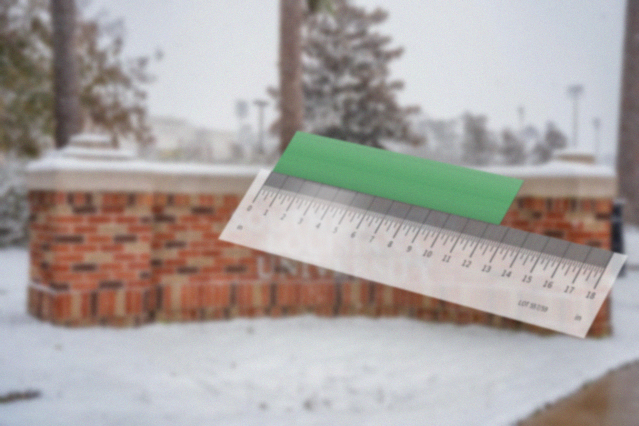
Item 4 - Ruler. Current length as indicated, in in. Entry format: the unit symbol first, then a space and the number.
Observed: in 12.5
